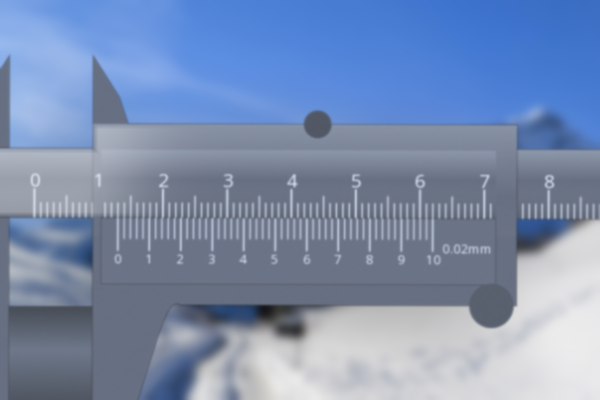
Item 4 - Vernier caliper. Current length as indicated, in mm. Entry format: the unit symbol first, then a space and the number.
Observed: mm 13.0
